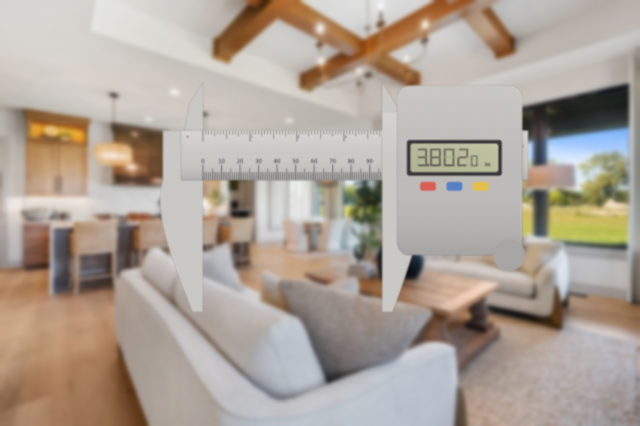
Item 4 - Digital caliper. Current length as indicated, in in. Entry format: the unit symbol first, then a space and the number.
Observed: in 3.8020
